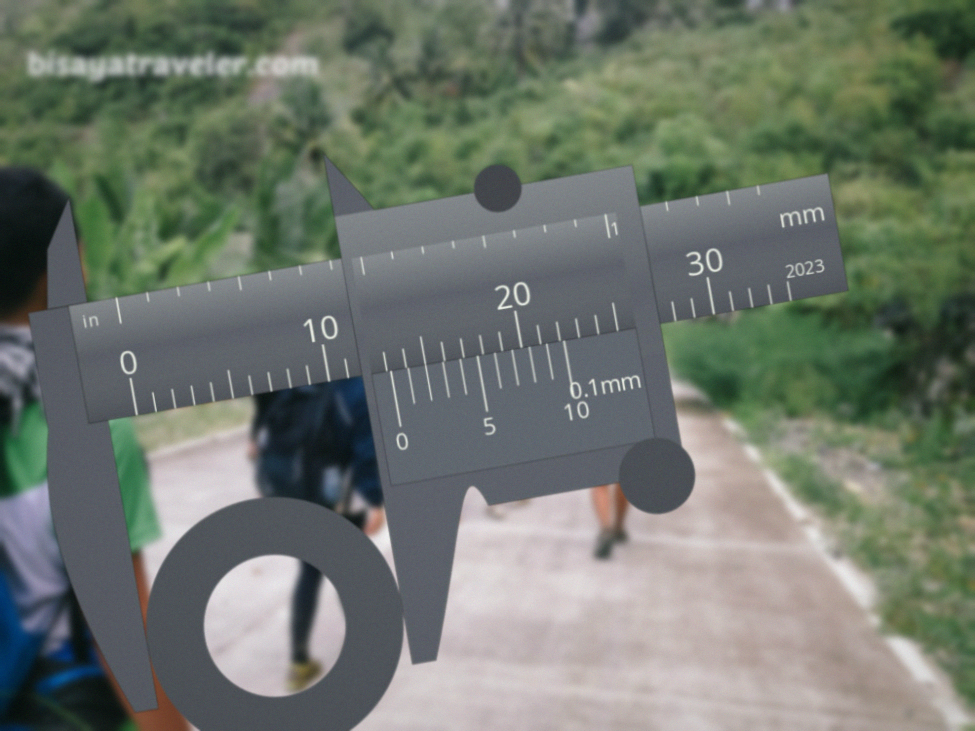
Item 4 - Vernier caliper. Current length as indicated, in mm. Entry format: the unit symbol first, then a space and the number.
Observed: mm 13.2
